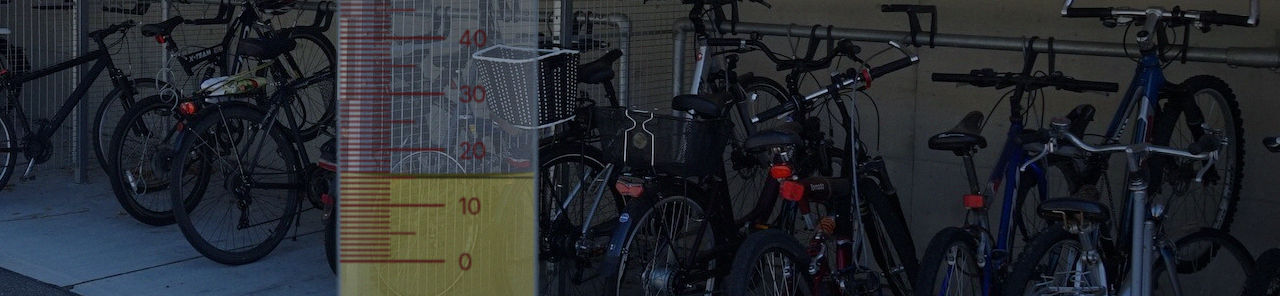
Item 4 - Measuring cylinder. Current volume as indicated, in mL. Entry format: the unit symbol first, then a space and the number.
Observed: mL 15
